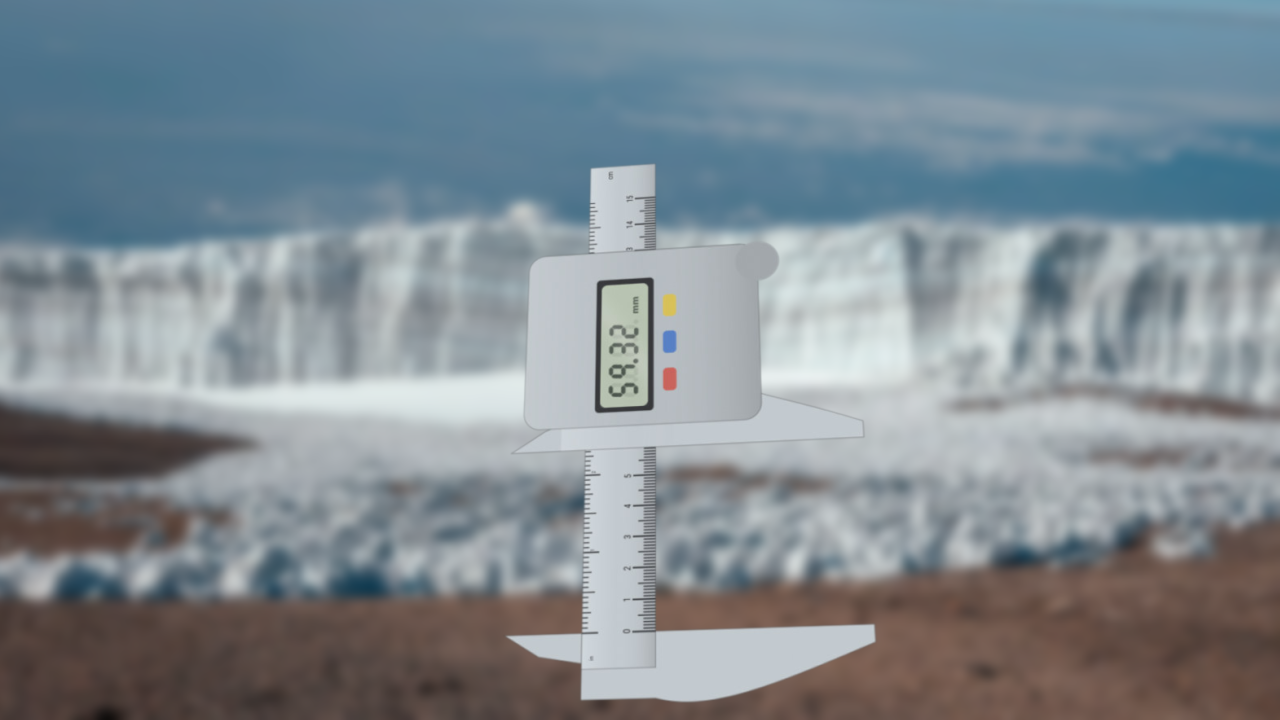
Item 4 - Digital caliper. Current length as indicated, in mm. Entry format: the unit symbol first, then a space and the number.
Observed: mm 59.32
